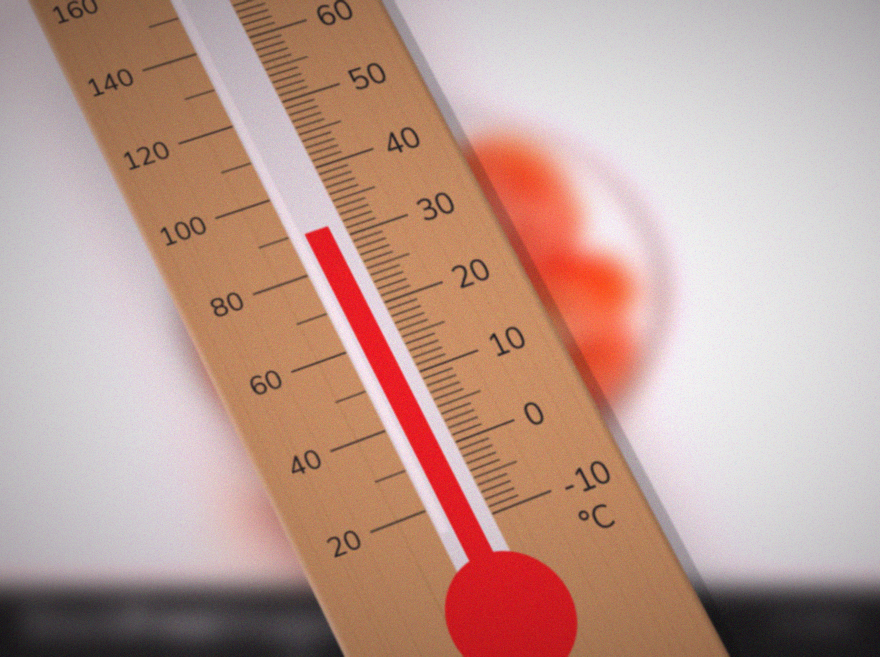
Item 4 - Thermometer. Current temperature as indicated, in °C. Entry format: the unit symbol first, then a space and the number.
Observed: °C 32
